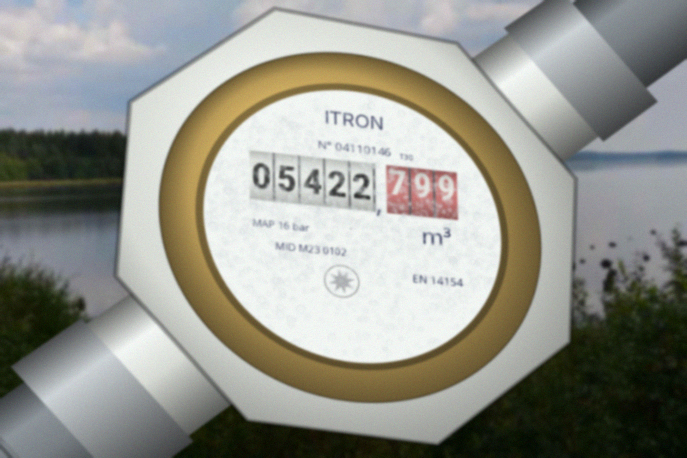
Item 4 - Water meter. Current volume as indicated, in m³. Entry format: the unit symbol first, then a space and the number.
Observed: m³ 5422.799
